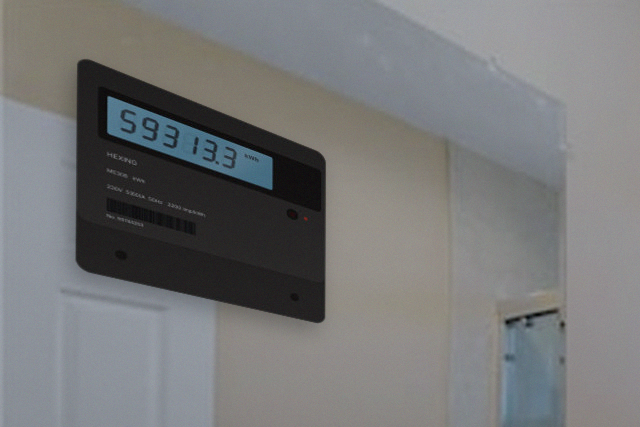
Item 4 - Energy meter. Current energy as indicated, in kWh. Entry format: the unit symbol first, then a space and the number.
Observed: kWh 59313.3
